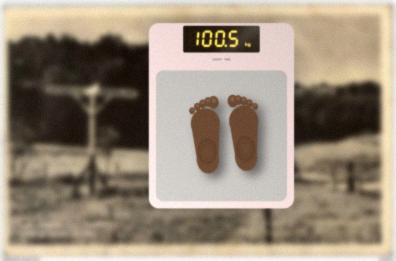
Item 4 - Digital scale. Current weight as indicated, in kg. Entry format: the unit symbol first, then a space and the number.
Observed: kg 100.5
